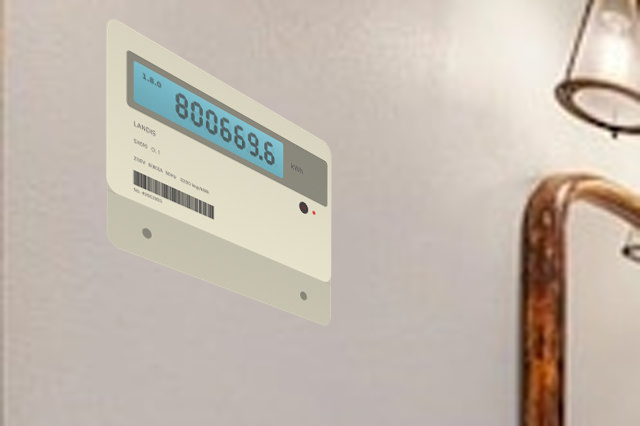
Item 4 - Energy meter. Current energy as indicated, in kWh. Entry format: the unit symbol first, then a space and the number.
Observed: kWh 800669.6
